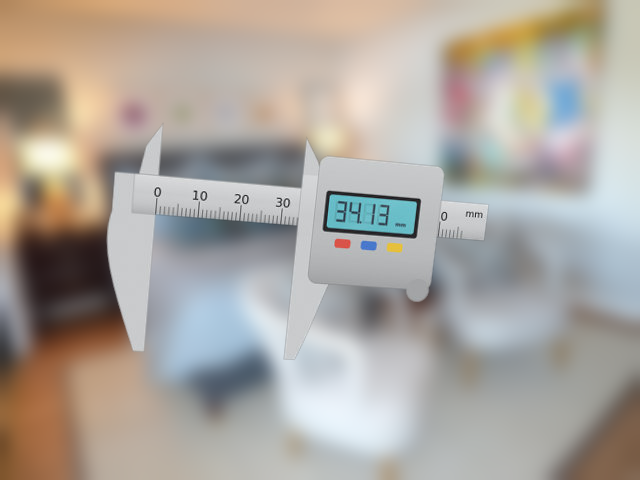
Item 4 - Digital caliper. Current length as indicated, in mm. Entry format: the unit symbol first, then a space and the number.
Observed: mm 34.13
